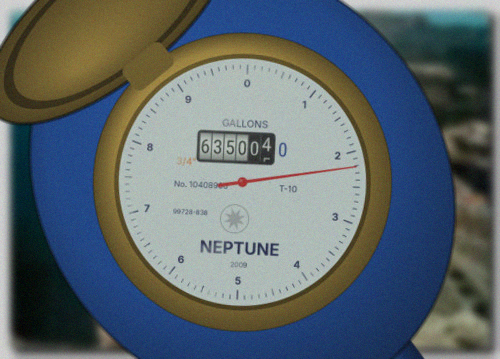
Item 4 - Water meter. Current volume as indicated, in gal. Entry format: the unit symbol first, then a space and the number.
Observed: gal 6350042.2
